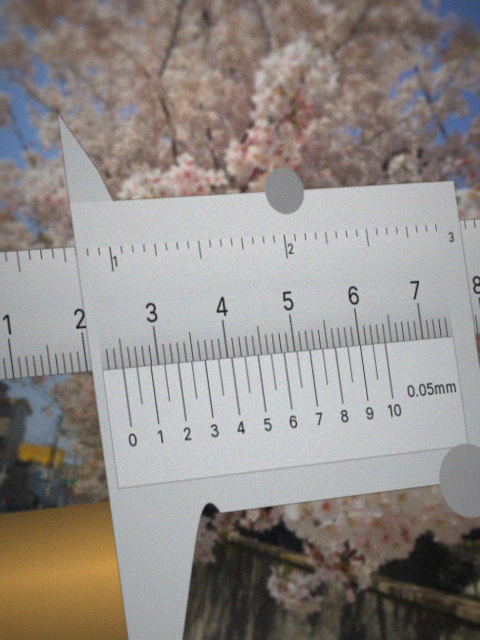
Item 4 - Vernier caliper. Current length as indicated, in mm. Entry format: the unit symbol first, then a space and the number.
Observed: mm 25.0
